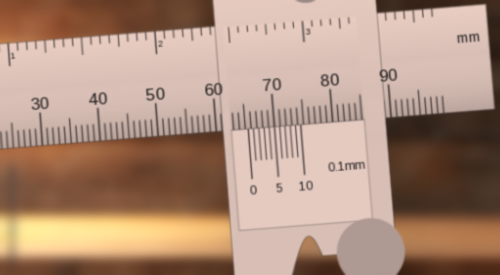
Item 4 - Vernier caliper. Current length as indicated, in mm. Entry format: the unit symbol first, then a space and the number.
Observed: mm 65.5
